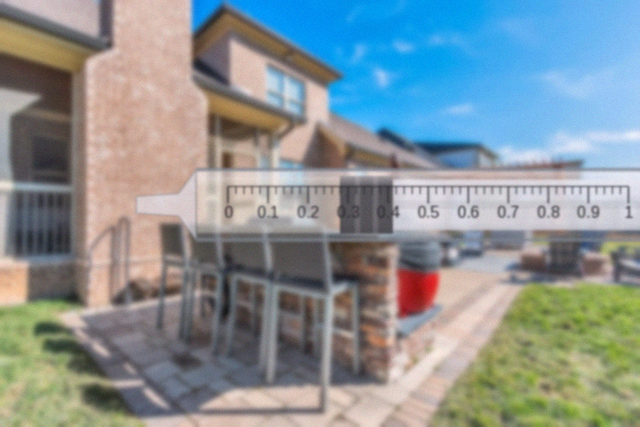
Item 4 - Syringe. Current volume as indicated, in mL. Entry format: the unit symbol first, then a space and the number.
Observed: mL 0.28
